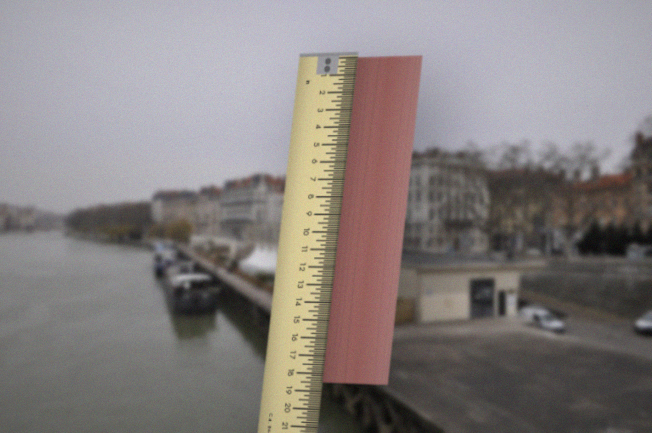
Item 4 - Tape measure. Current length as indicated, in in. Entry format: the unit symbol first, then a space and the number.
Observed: in 18.5
